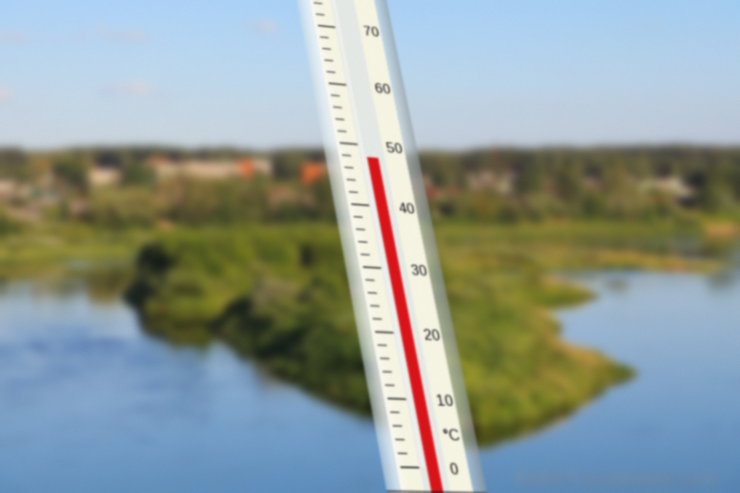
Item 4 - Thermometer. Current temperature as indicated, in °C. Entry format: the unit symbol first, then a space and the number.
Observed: °C 48
